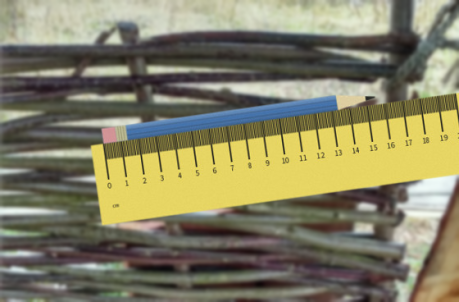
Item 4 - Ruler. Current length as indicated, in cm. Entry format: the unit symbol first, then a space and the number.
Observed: cm 15.5
